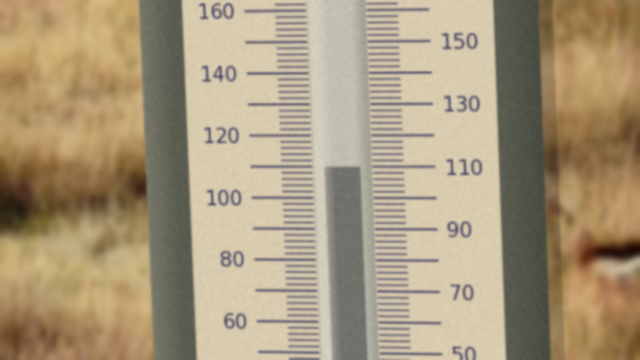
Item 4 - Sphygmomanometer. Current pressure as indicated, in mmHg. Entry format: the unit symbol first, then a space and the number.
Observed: mmHg 110
